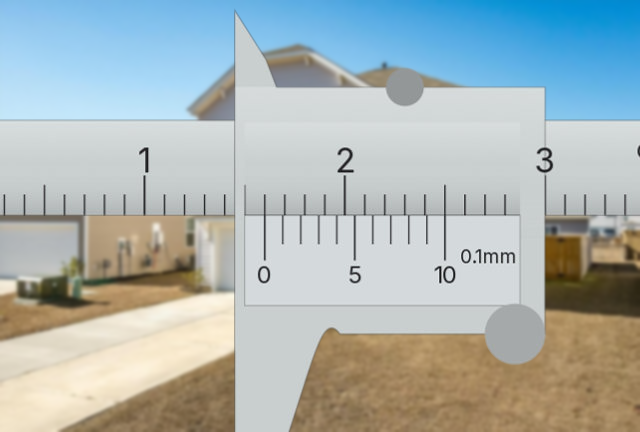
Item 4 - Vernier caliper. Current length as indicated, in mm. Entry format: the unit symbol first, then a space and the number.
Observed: mm 16.0
